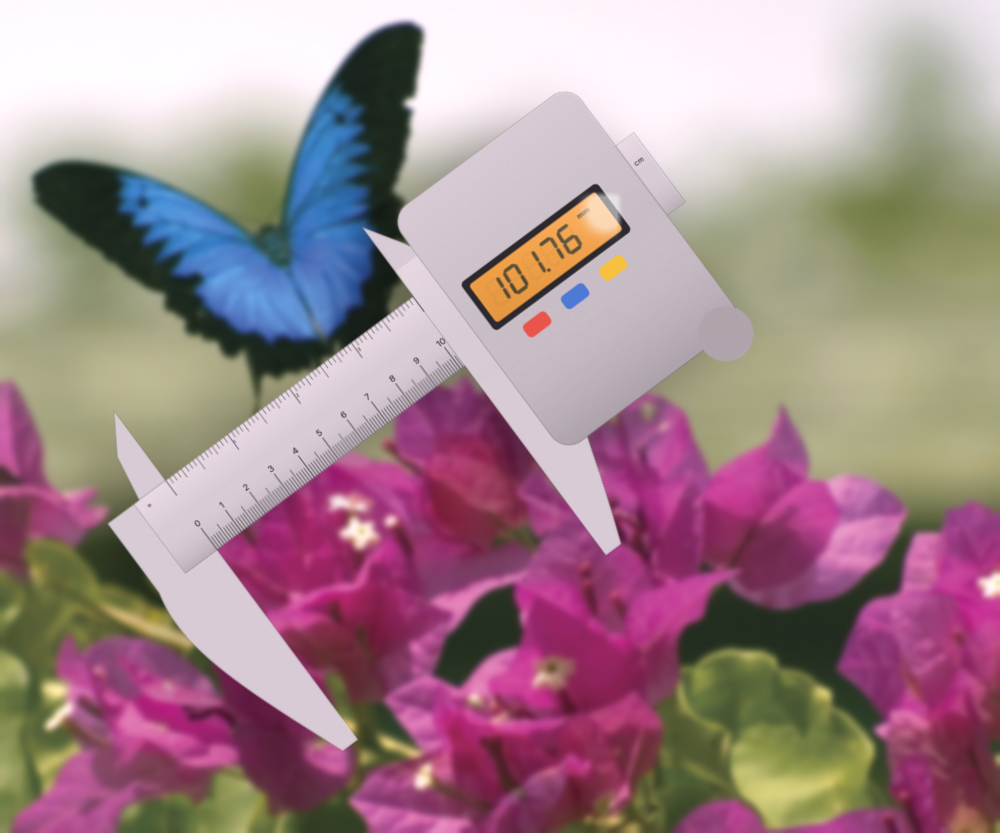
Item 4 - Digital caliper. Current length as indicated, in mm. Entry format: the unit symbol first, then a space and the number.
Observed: mm 101.76
